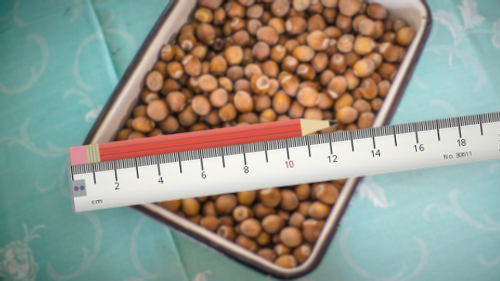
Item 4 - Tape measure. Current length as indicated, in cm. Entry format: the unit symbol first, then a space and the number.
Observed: cm 12.5
